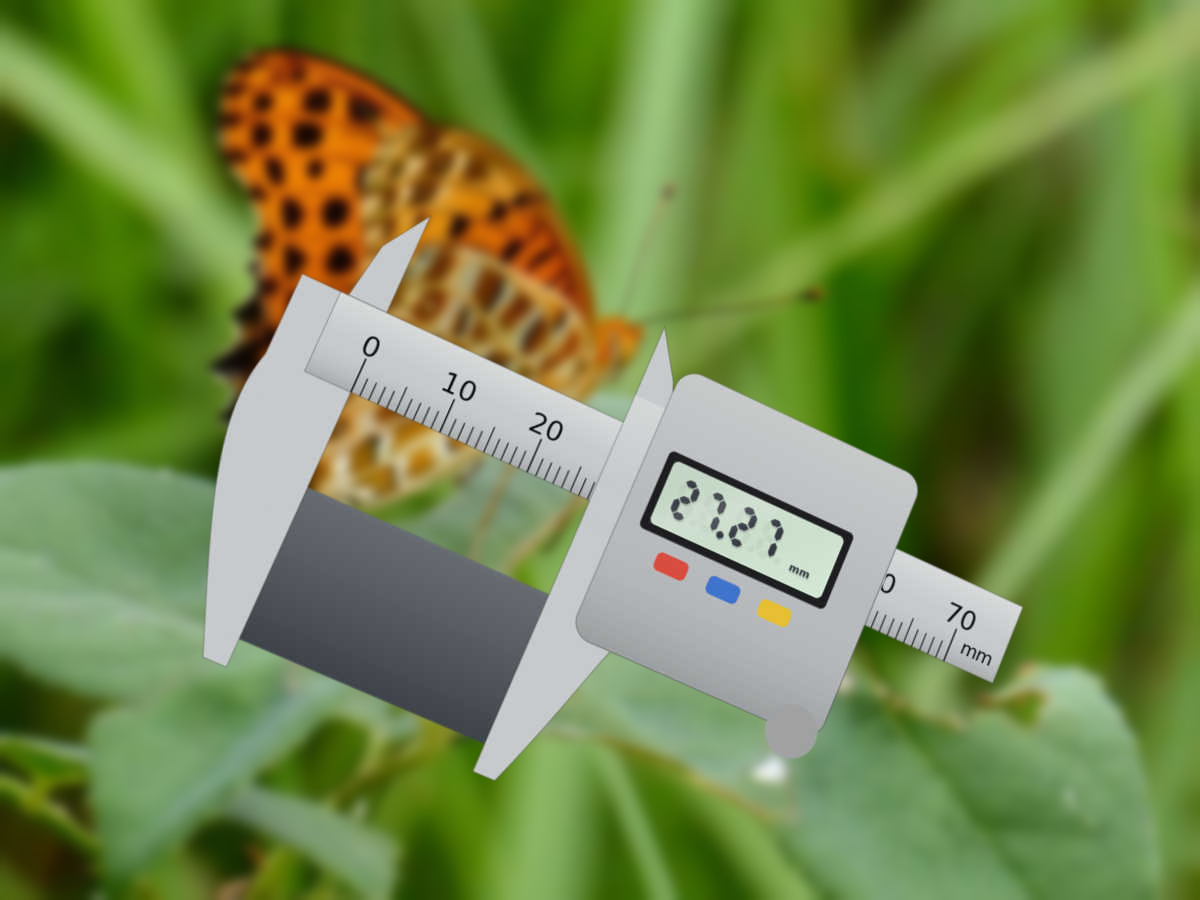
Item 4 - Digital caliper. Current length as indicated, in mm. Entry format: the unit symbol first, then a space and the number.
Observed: mm 27.27
